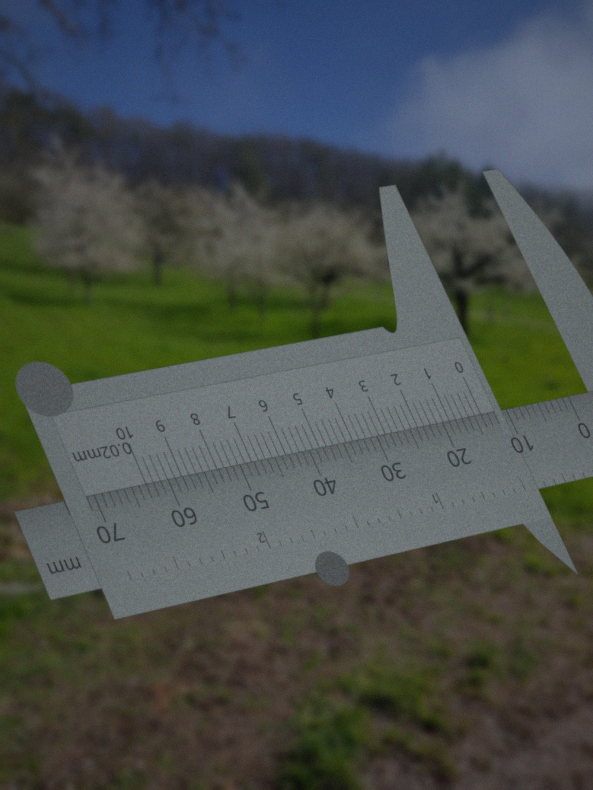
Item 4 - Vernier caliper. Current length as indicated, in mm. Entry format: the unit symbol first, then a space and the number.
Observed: mm 14.0
